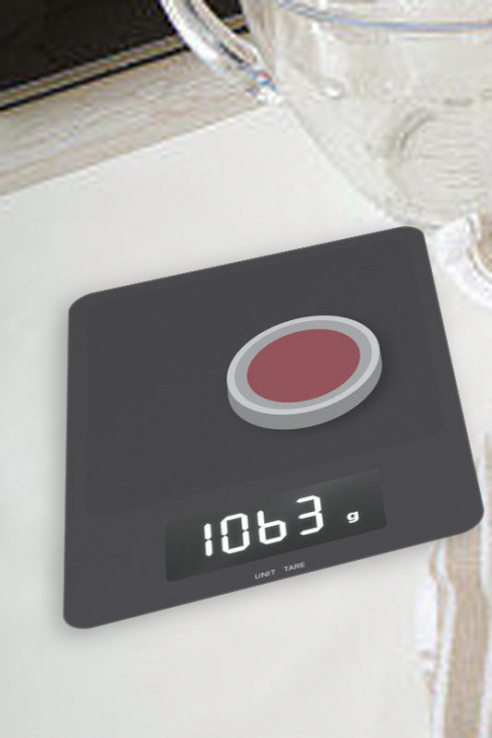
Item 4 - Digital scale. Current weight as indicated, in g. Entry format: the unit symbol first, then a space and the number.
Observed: g 1063
